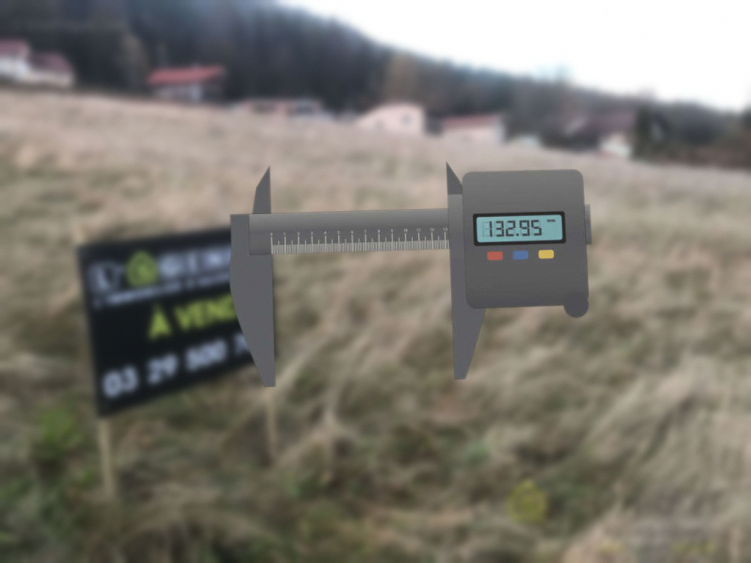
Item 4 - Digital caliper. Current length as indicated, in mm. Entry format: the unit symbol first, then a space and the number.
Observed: mm 132.95
